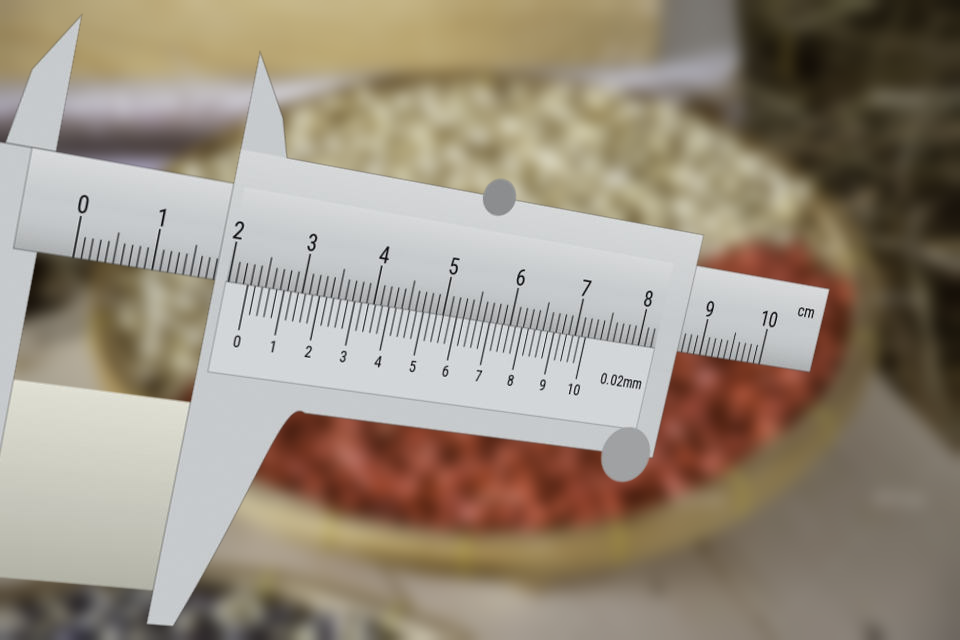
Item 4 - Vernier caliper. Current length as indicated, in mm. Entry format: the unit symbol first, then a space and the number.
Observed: mm 22.6
